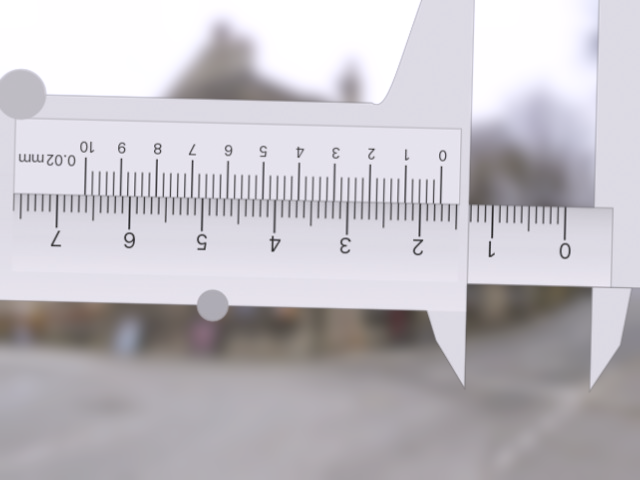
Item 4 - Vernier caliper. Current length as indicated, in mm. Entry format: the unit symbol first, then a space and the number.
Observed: mm 17.2
